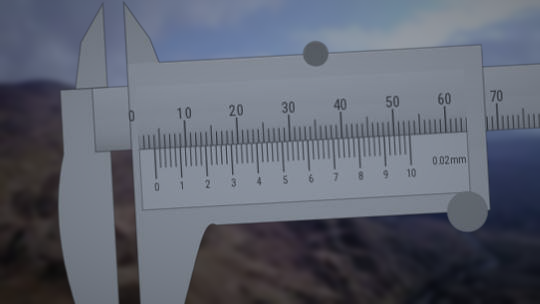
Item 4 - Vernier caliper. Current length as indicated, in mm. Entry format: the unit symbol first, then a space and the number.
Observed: mm 4.0
